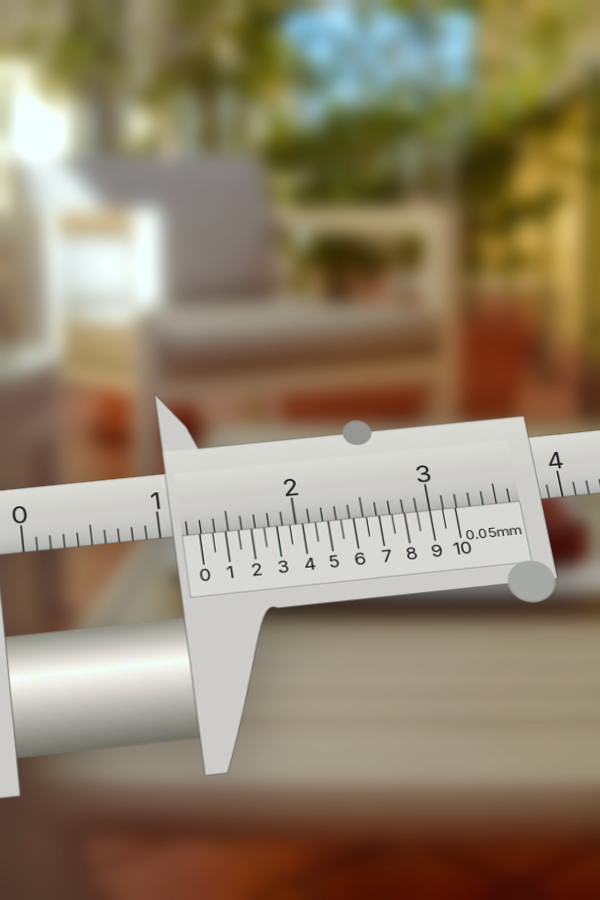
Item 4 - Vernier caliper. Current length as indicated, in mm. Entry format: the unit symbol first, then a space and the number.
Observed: mm 12.9
